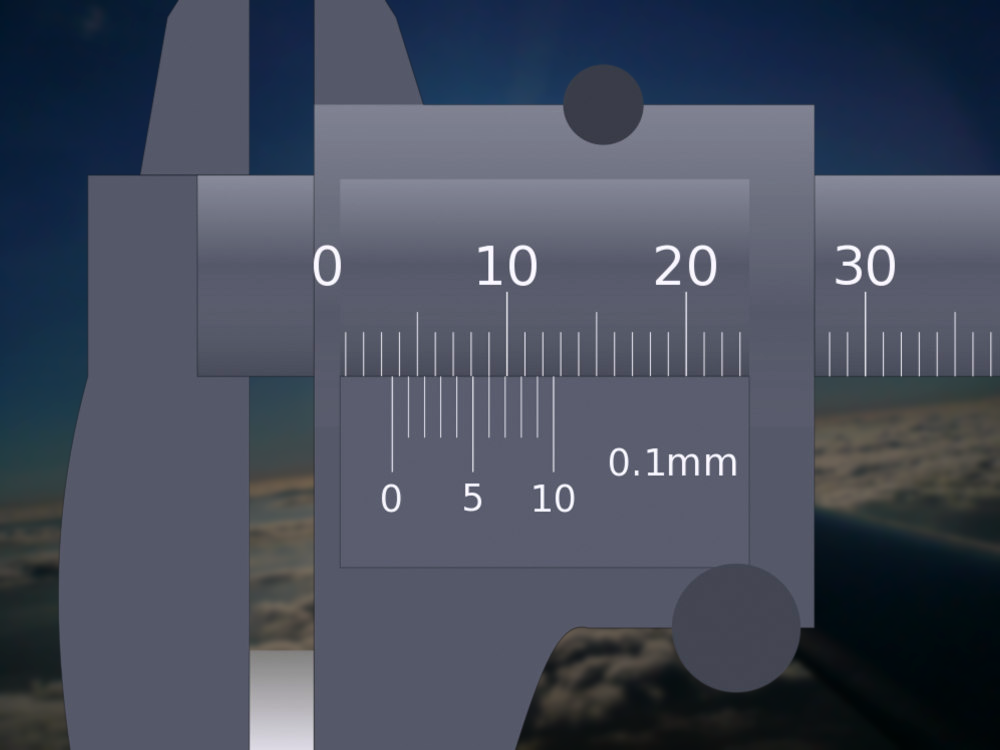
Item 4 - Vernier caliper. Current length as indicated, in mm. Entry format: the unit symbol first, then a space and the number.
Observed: mm 3.6
